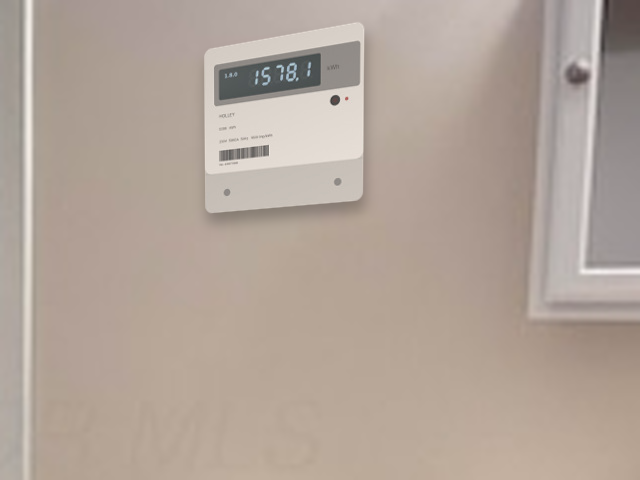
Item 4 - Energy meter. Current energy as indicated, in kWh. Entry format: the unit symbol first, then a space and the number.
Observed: kWh 1578.1
